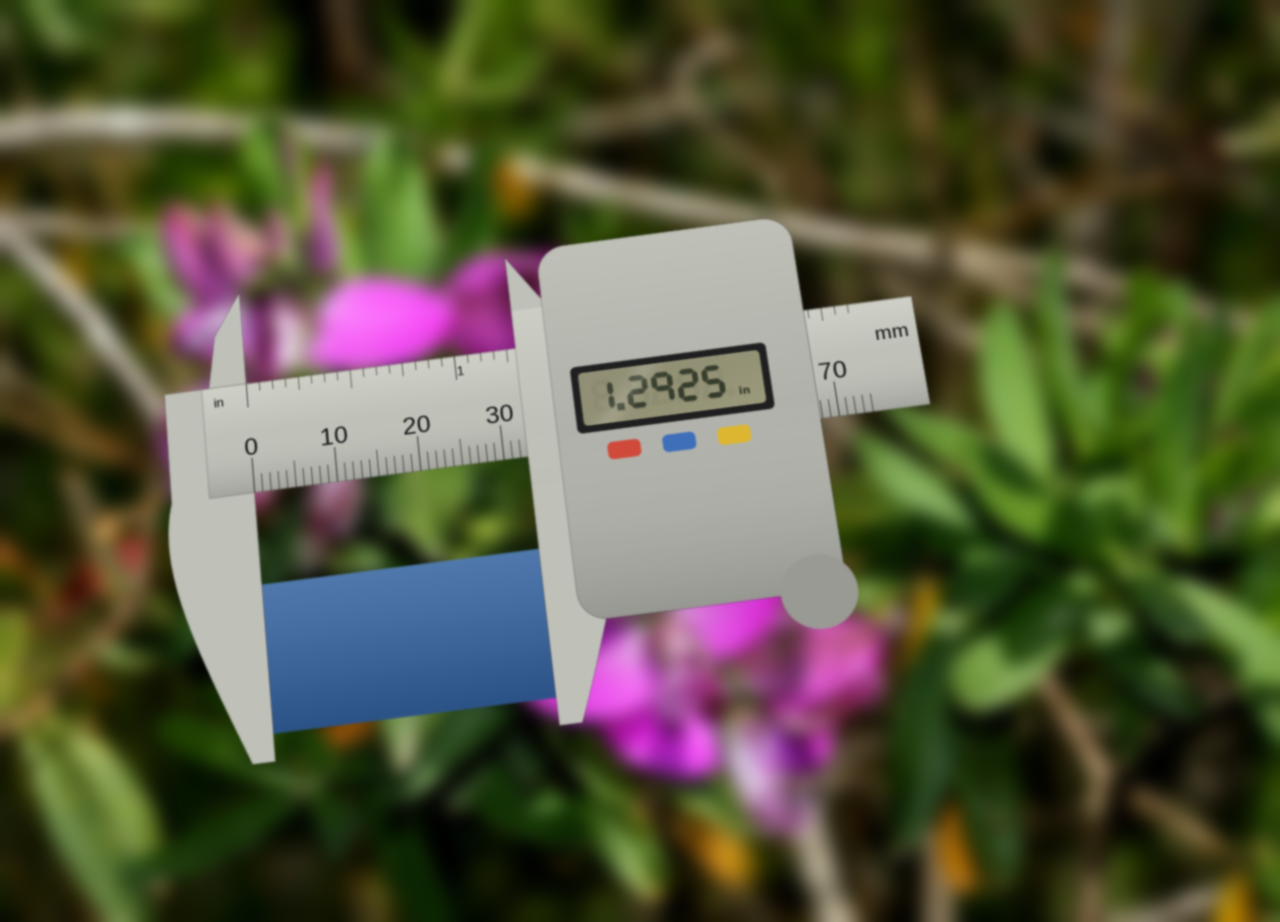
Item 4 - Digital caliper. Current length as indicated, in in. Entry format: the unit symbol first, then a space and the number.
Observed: in 1.2925
